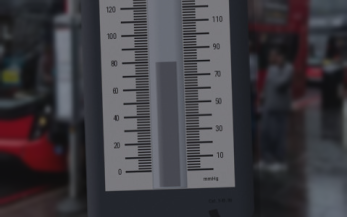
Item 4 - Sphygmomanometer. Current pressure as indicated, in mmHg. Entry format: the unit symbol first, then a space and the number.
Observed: mmHg 80
